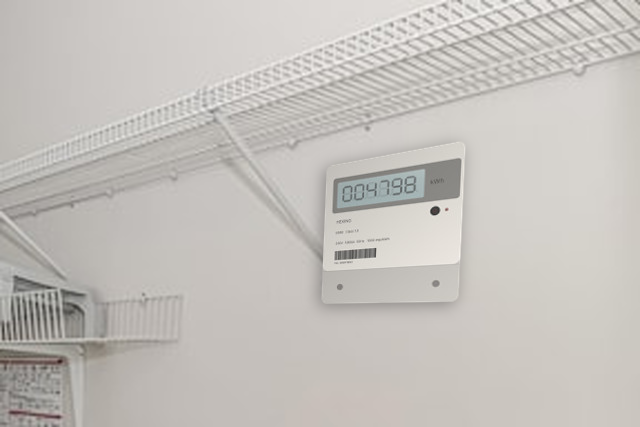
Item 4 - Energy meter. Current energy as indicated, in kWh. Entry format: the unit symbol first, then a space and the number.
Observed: kWh 4798
